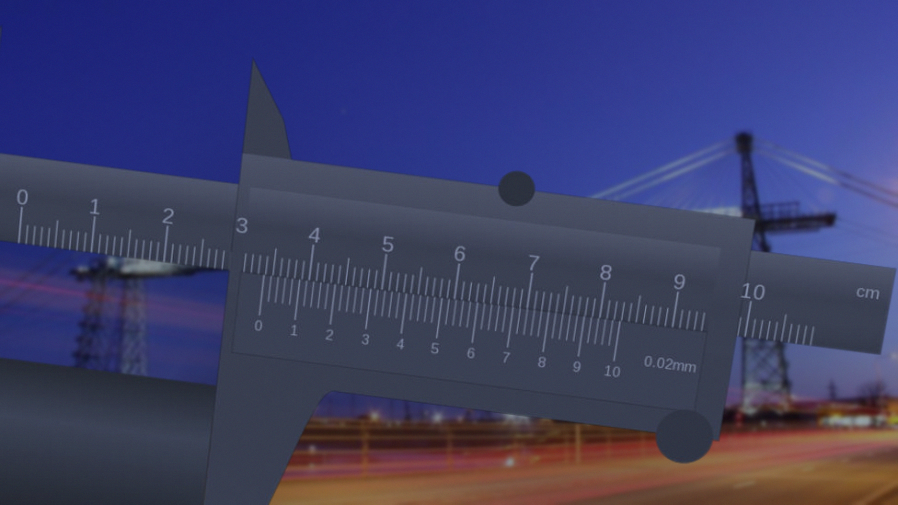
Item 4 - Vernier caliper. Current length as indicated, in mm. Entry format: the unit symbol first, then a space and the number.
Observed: mm 33.8
